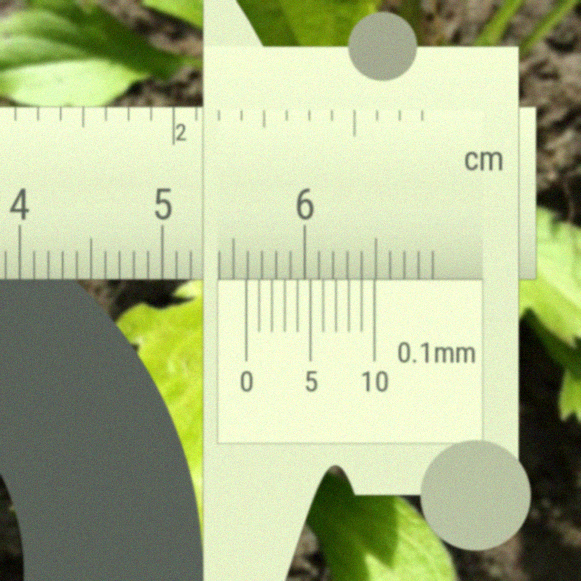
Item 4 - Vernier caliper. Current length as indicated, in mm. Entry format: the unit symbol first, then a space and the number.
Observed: mm 55.9
